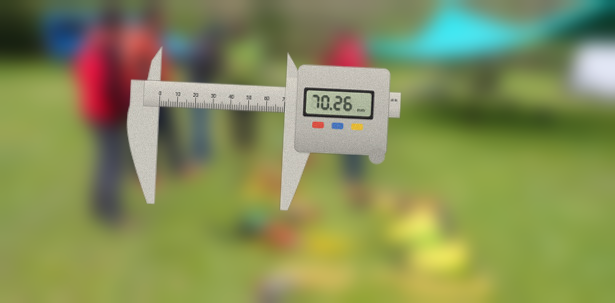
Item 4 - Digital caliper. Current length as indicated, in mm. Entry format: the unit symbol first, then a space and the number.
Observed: mm 70.26
